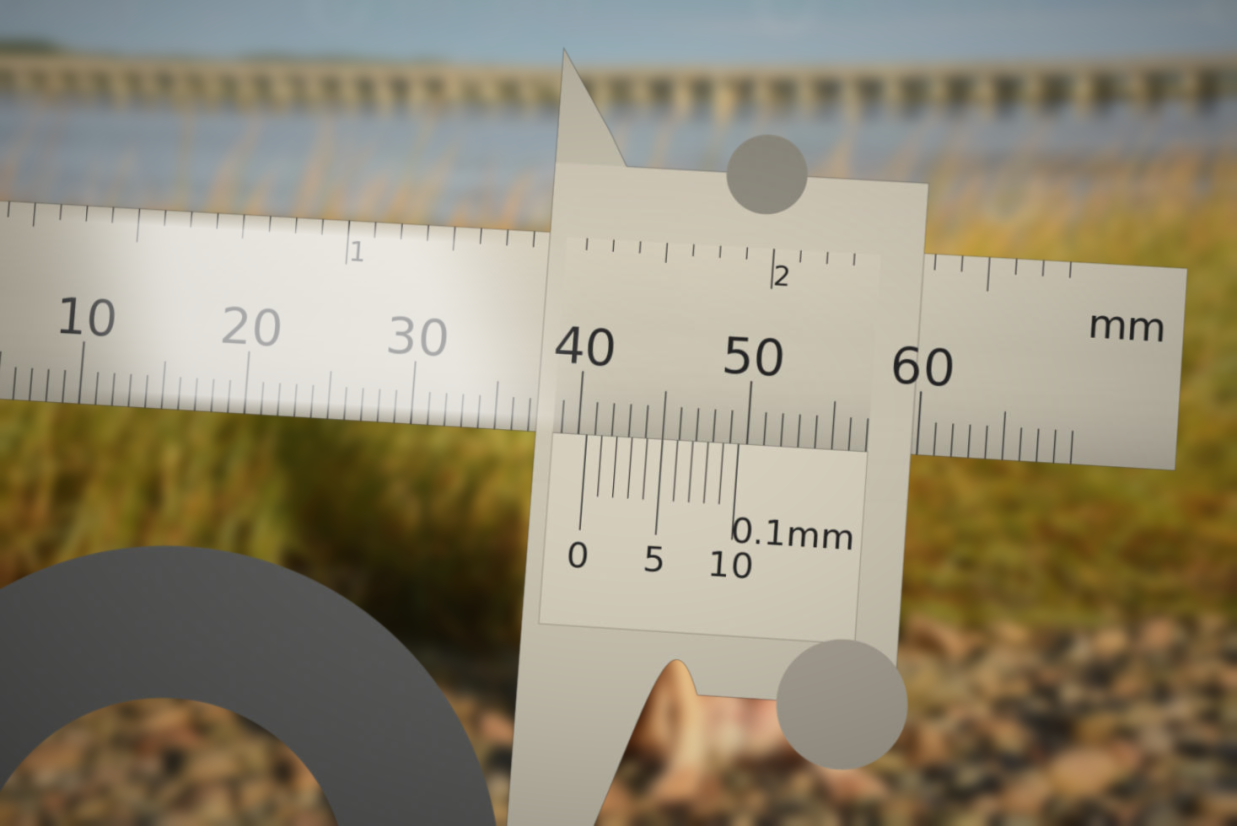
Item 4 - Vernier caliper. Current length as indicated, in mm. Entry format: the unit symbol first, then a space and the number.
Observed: mm 40.5
